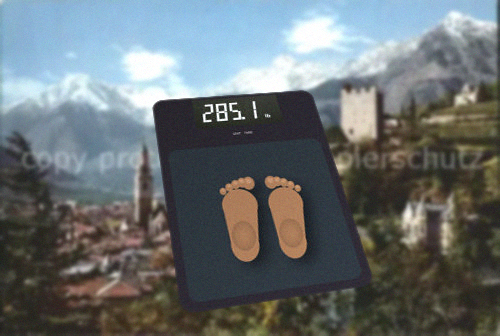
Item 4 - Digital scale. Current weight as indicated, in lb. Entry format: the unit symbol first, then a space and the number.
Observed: lb 285.1
